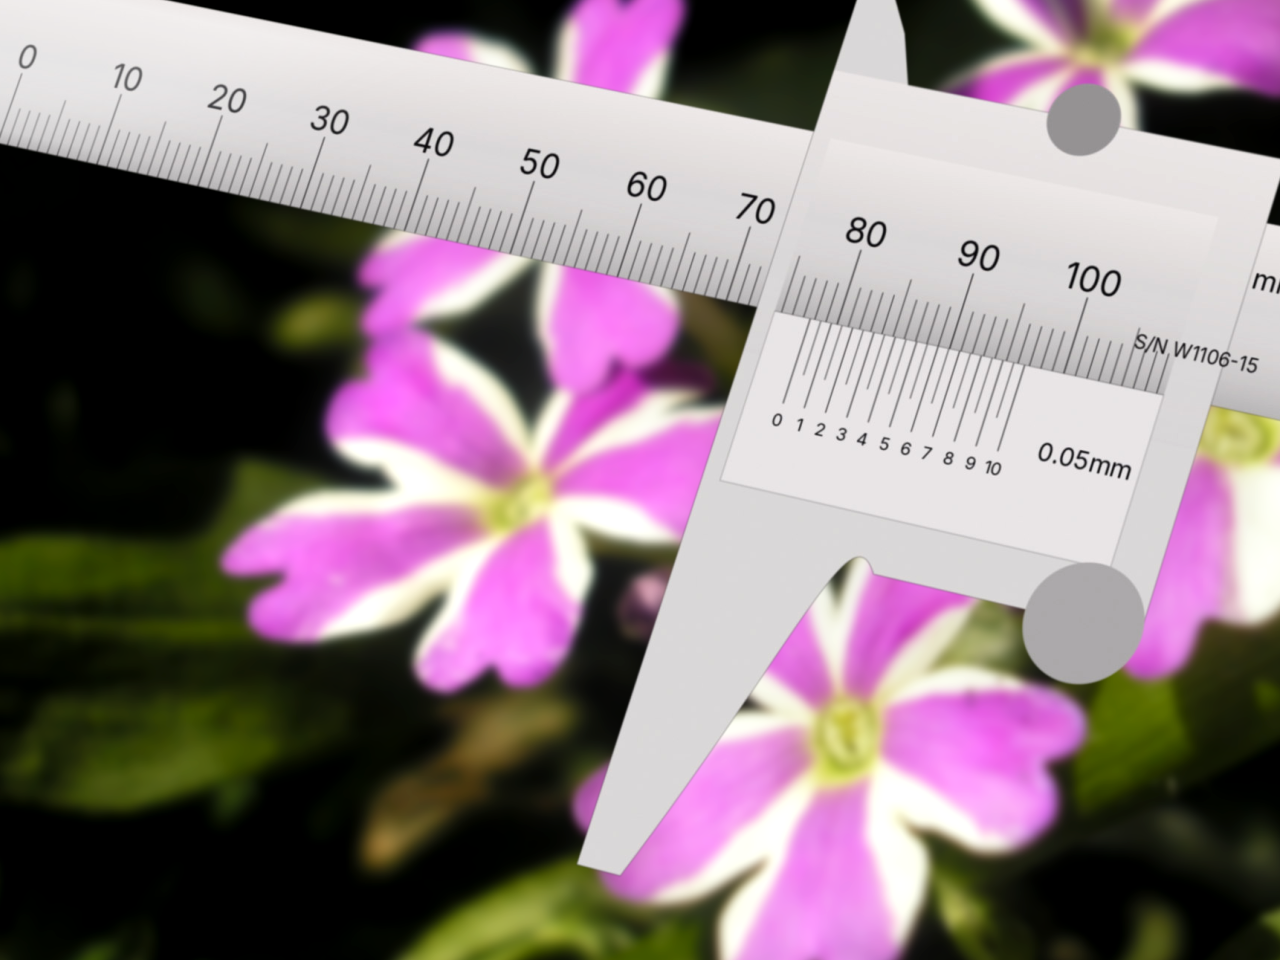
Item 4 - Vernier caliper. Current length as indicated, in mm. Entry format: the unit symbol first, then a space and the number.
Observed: mm 77.6
